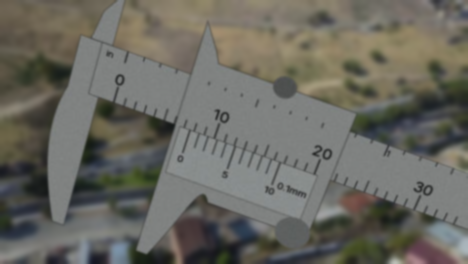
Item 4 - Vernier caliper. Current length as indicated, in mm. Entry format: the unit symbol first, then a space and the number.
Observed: mm 7.6
